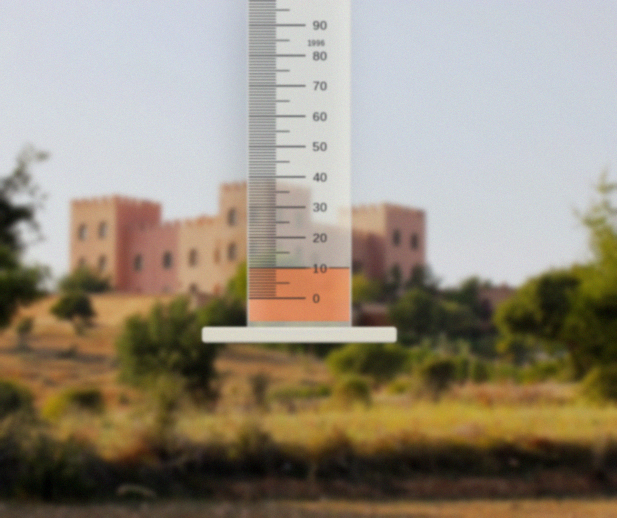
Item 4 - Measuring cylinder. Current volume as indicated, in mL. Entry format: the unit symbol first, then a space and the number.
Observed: mL 10
